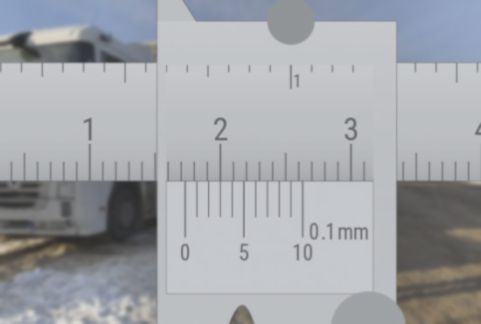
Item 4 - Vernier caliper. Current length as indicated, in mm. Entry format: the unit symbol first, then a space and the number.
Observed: mm 17.3
